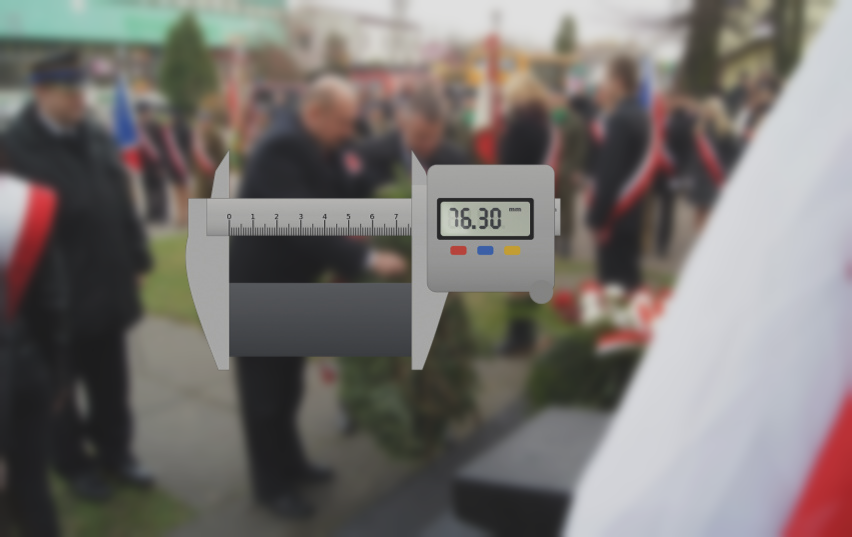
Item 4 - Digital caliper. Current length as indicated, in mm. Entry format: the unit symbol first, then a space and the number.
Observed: mm 76.30
